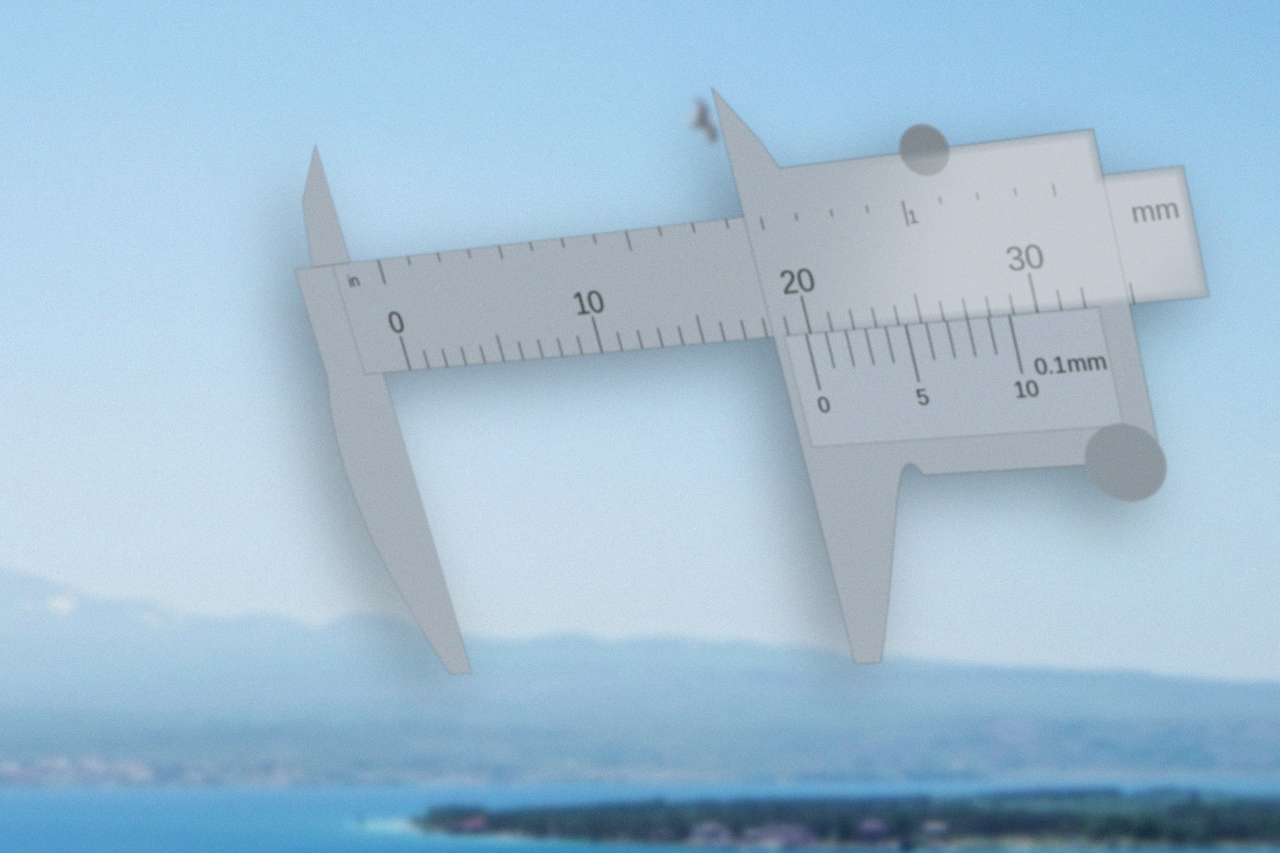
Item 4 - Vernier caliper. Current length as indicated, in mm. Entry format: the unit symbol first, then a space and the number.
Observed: mm 19.8
